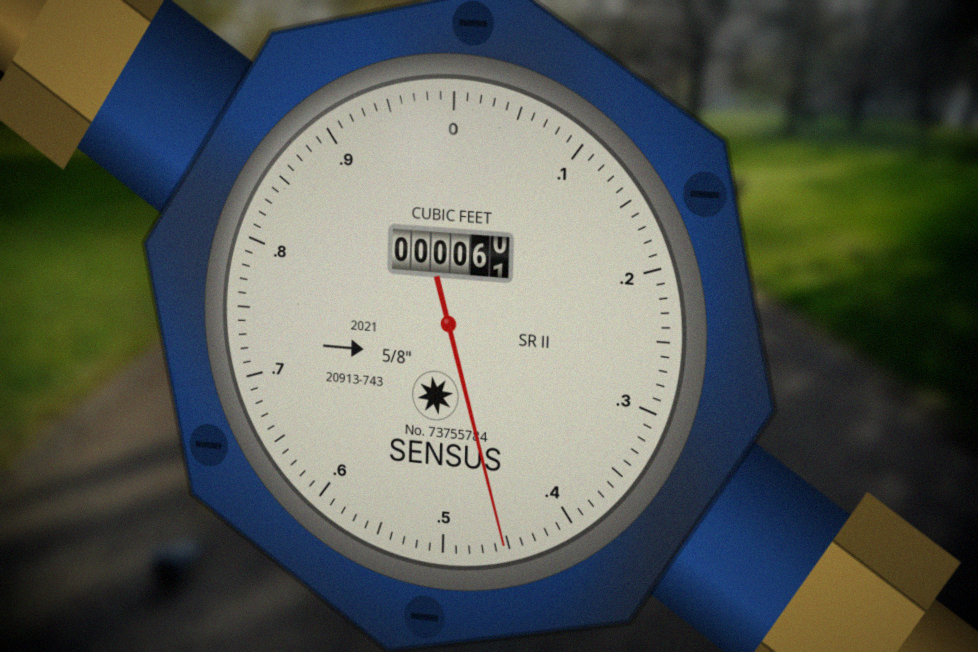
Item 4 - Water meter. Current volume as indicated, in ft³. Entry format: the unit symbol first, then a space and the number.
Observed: ft³ 60.45
